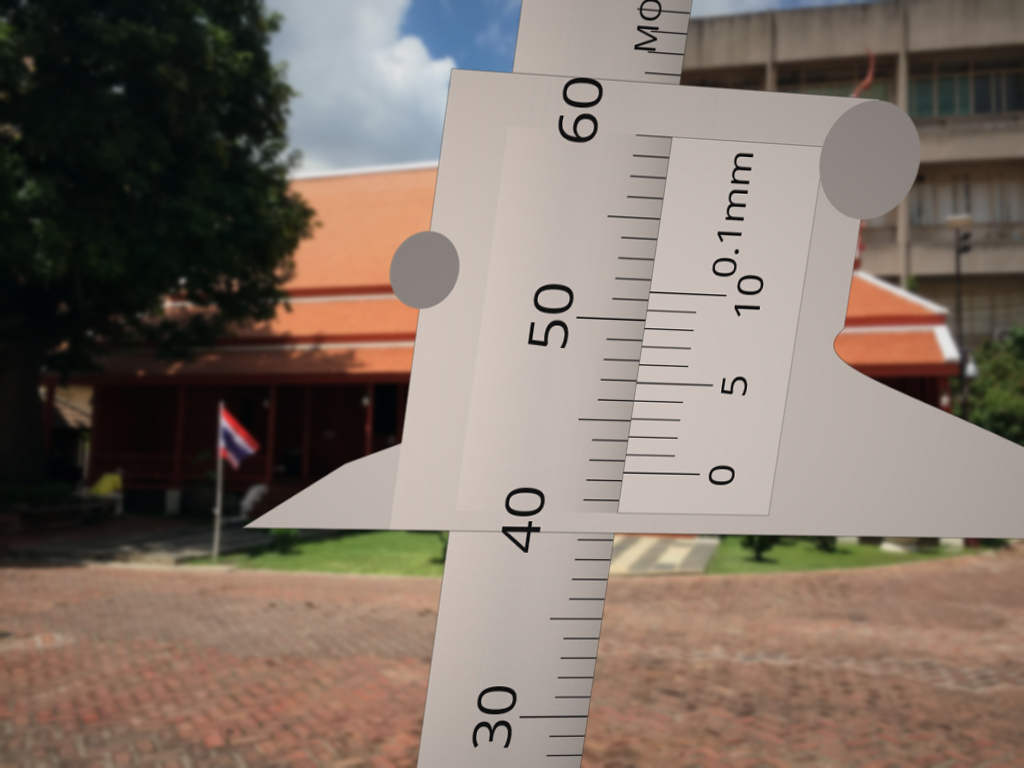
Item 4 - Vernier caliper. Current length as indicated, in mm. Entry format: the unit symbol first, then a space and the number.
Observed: mm 42.4
